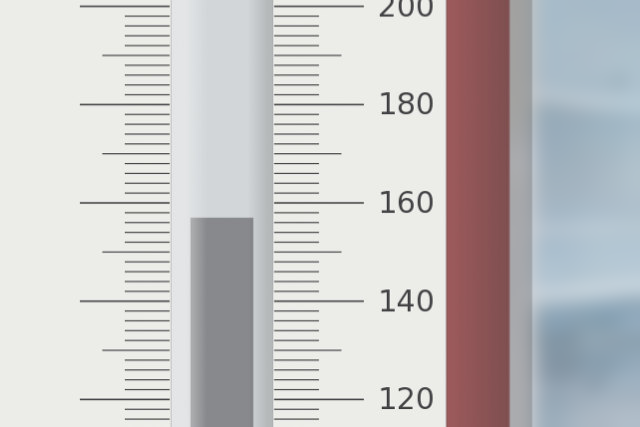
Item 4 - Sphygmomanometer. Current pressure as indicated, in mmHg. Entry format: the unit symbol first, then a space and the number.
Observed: mmHg 157
